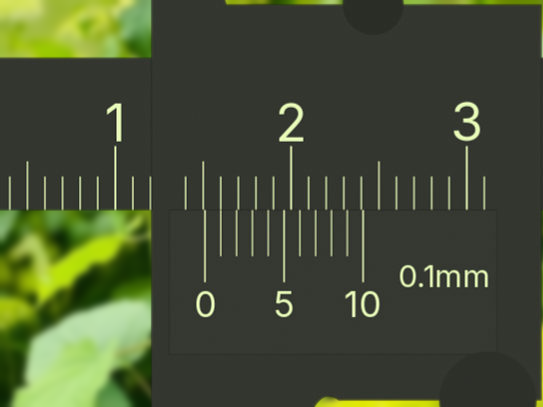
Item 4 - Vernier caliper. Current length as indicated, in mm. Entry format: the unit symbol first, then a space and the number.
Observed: mm 15.1
